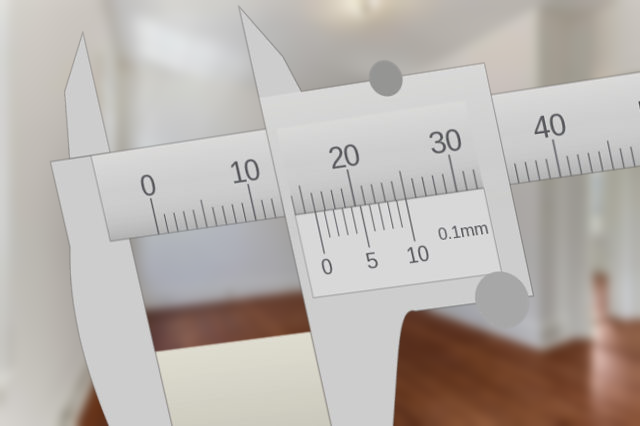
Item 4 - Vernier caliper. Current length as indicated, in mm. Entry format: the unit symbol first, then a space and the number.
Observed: mm 16.0
